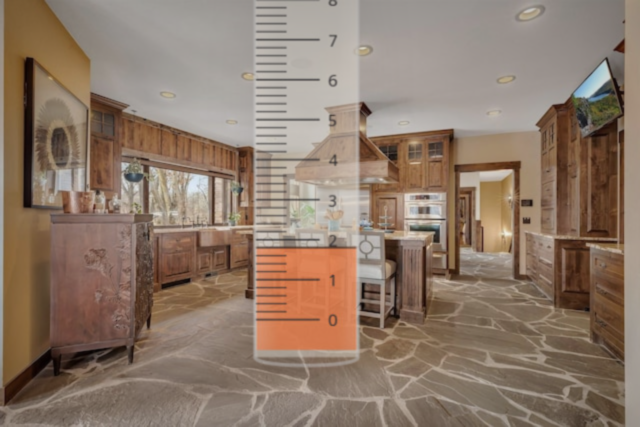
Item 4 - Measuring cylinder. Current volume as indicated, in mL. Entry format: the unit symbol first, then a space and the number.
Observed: mL 1.8
